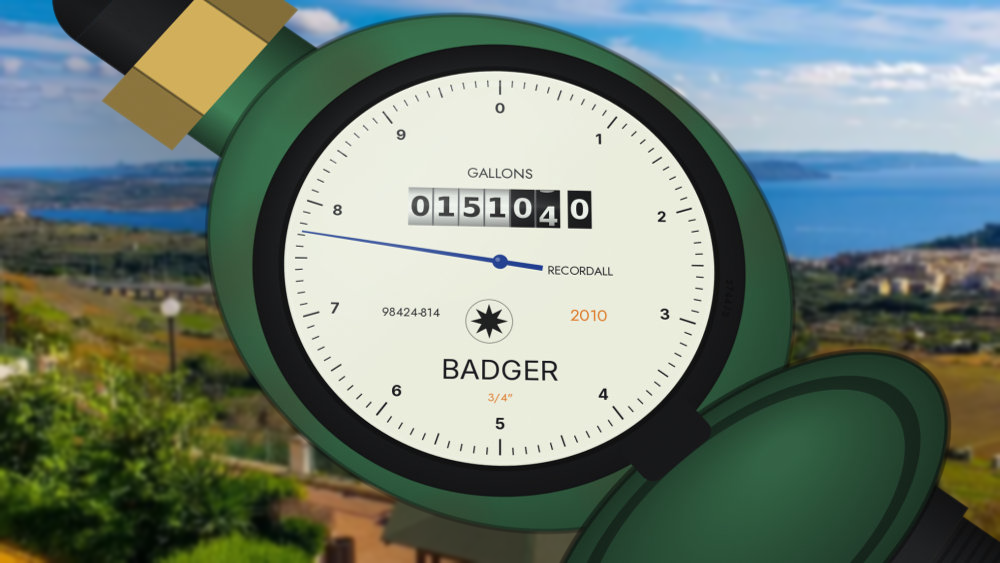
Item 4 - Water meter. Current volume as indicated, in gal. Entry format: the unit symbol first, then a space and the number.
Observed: gal 151037.7
